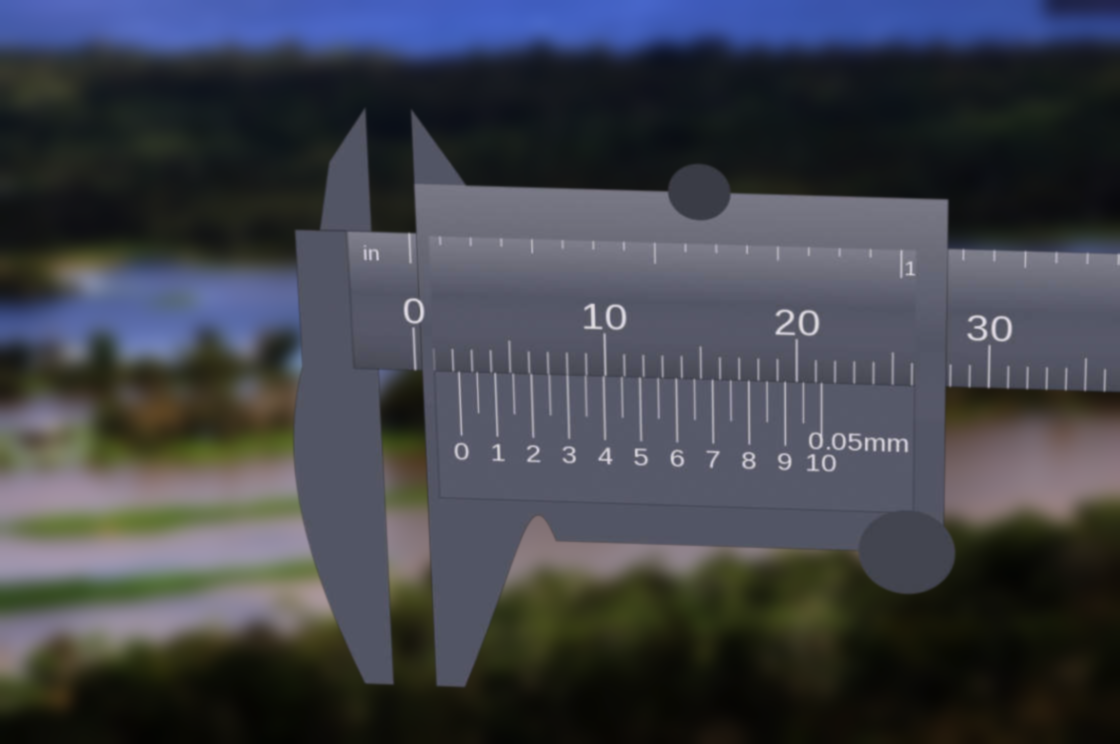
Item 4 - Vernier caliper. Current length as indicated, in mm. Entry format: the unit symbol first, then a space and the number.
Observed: mm 2.3
